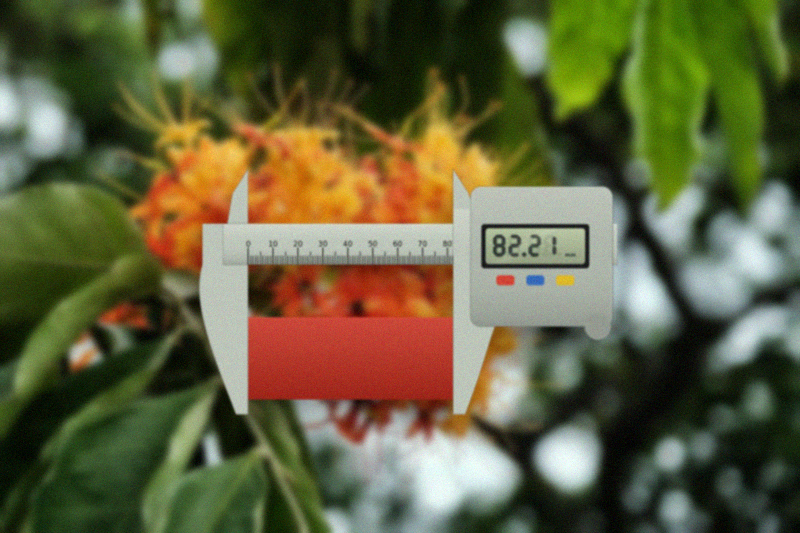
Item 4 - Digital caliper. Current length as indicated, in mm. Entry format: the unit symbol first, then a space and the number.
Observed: mm 82.21
